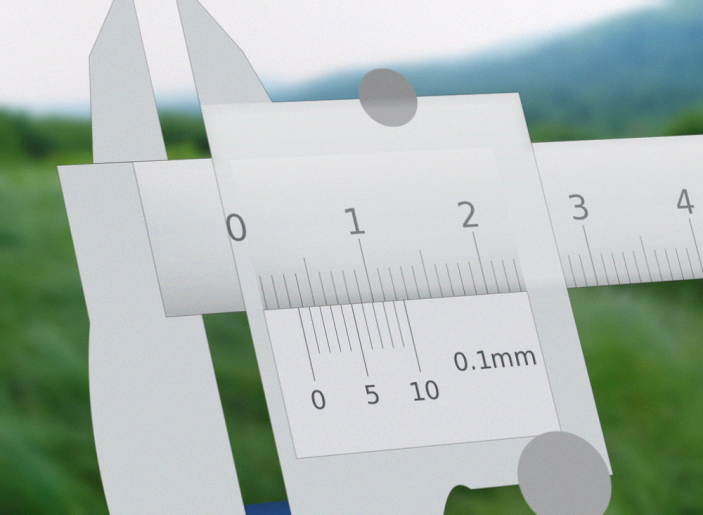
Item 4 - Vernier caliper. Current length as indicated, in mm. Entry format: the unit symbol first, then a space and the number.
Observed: mm 3.6
